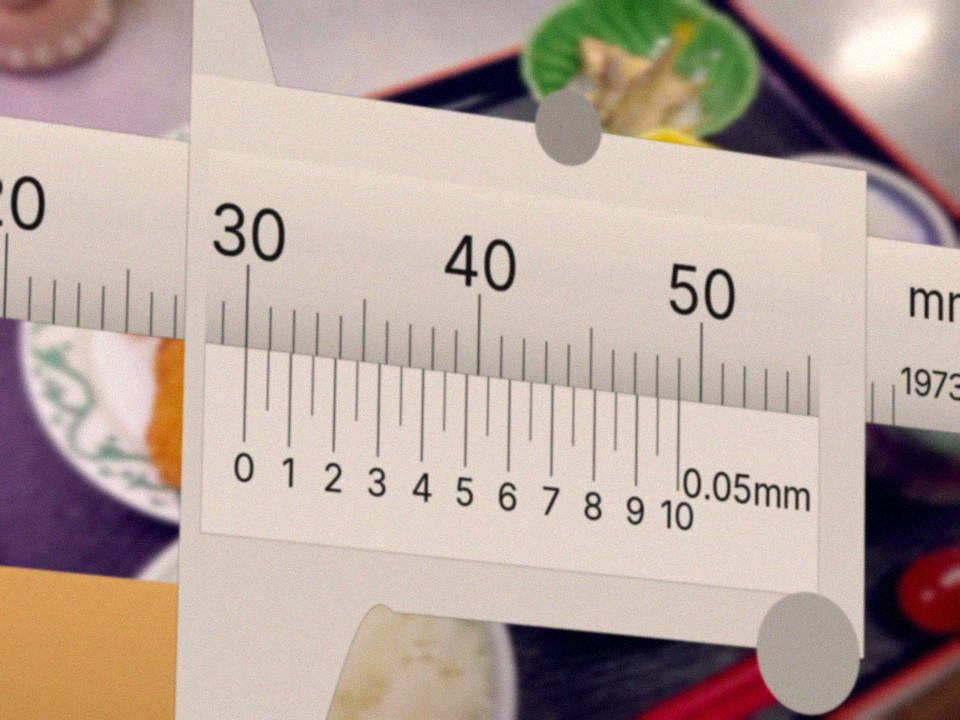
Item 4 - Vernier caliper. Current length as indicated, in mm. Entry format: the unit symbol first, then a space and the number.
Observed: mm 30.0
